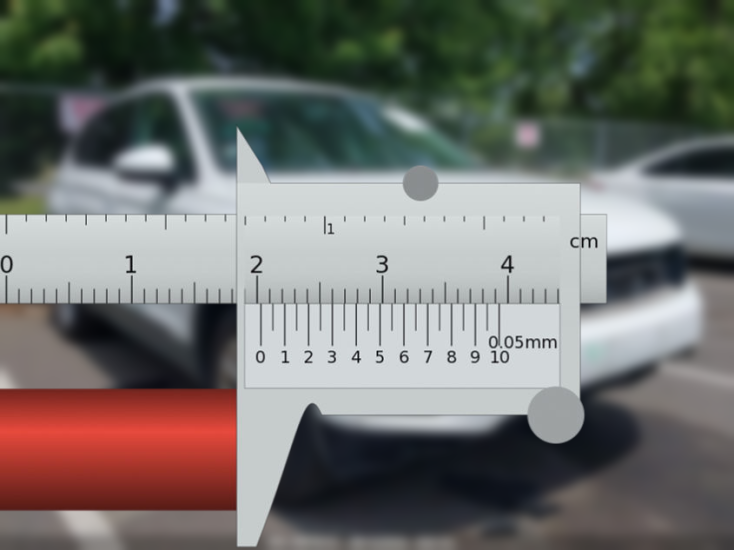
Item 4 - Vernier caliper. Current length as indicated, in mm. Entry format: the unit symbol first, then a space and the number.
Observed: mm 20.3
